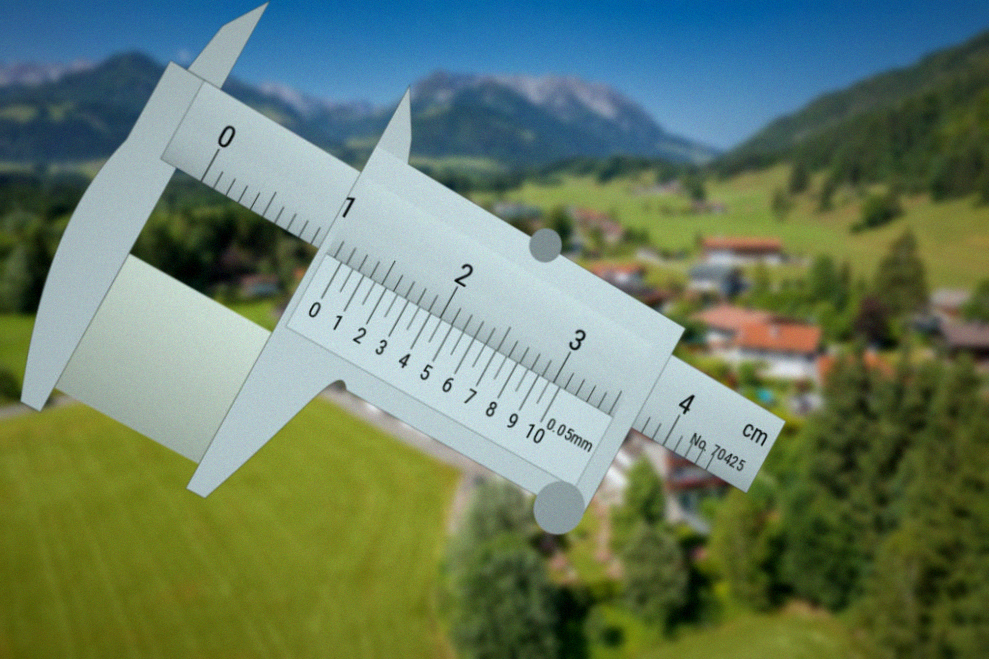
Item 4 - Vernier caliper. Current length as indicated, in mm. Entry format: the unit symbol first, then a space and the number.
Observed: mm 11.6
